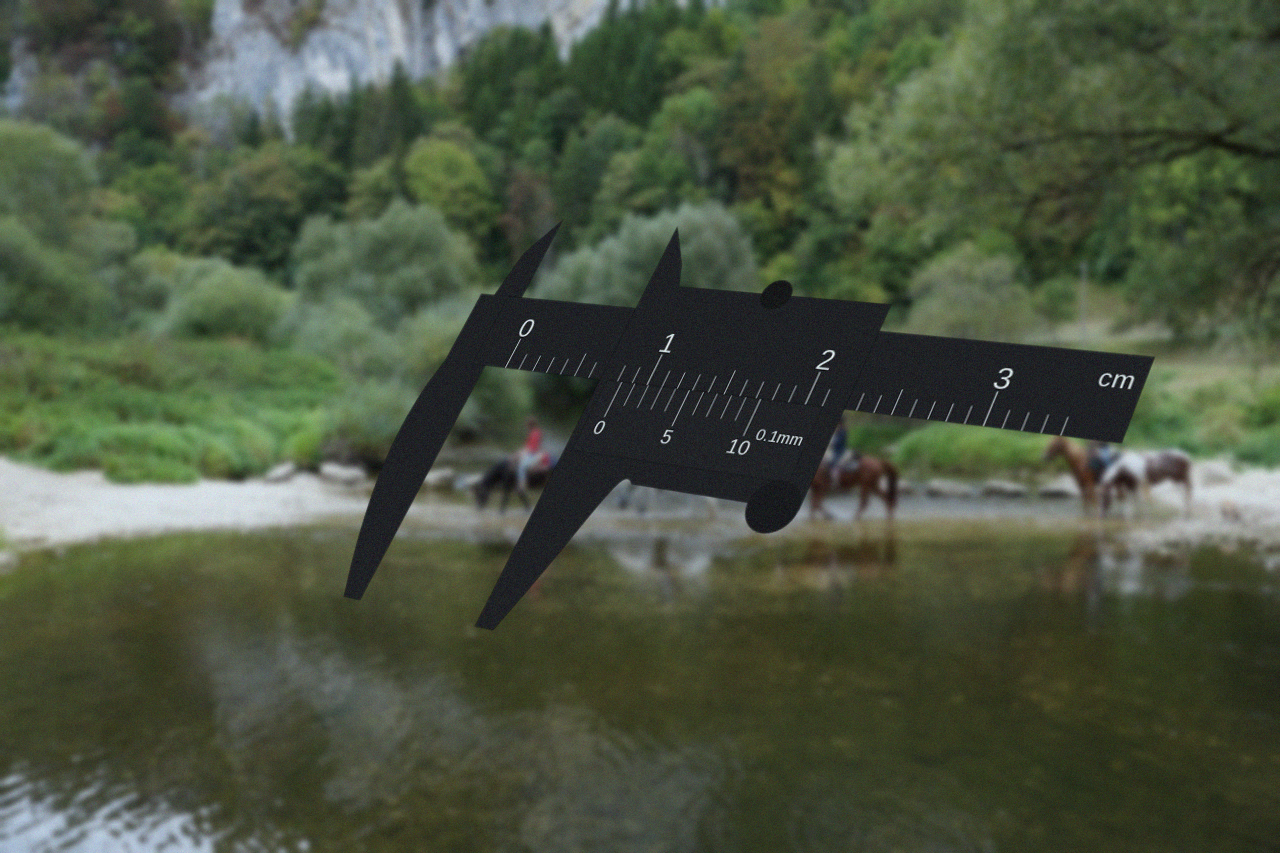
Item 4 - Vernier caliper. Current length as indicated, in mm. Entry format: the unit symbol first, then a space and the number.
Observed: mm 8.3
